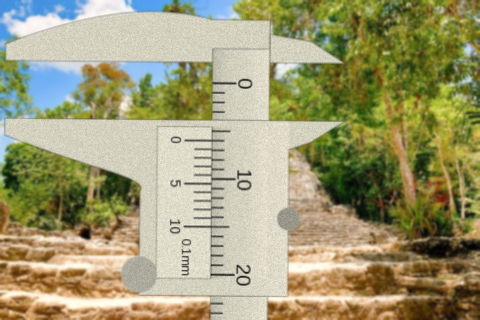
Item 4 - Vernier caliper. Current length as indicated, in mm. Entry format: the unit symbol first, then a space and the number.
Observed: mm 6.0
